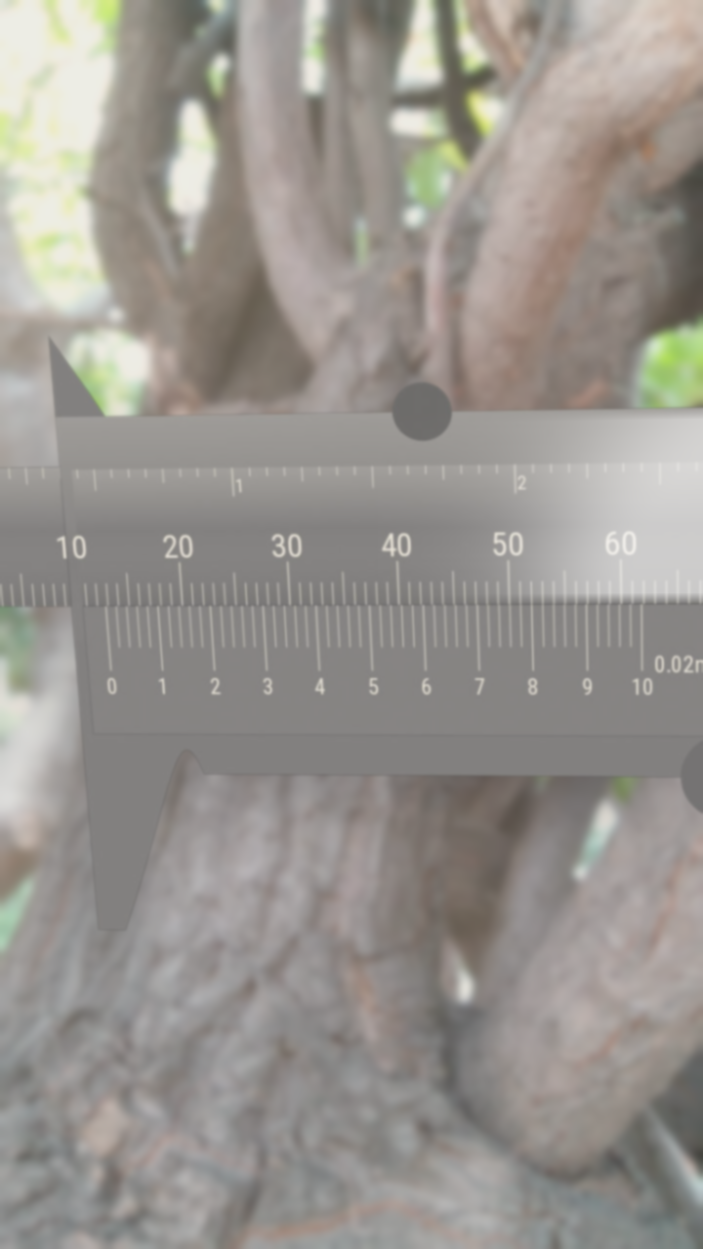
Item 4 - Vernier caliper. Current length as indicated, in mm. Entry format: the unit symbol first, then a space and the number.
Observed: mm 12.8
